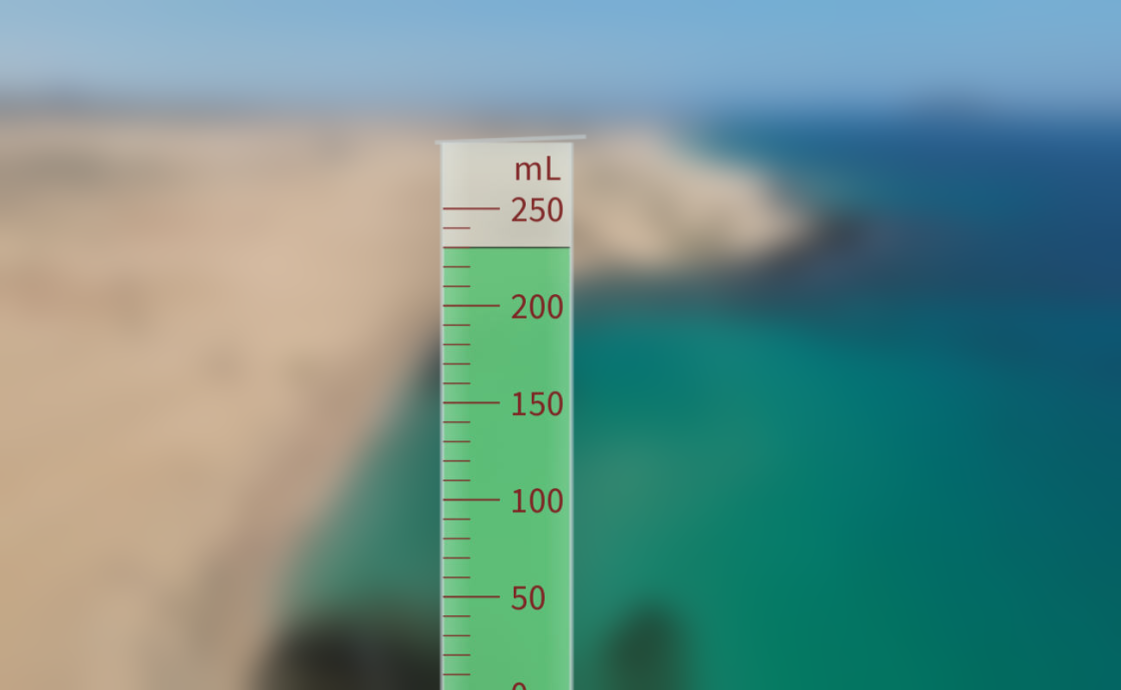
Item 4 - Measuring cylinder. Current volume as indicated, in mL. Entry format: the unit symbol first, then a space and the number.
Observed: mL 230
